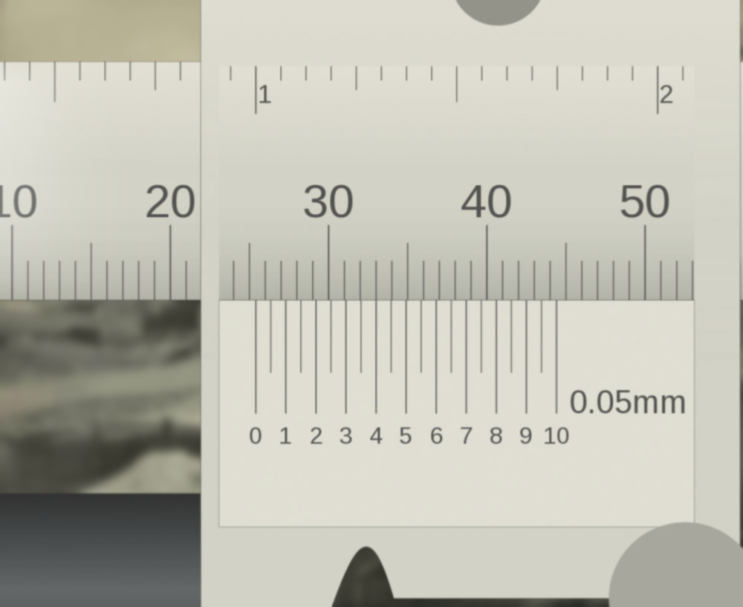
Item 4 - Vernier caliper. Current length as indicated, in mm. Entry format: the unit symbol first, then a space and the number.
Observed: mm 25.4
